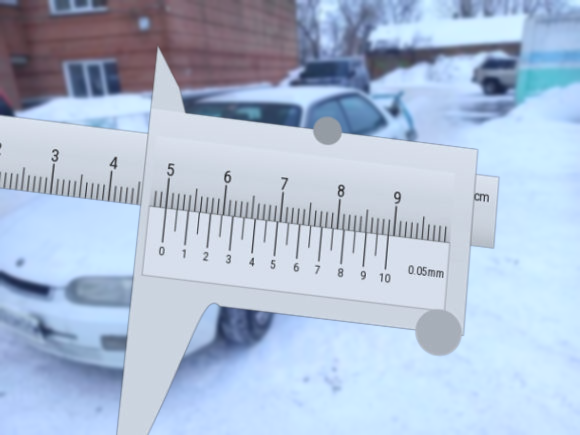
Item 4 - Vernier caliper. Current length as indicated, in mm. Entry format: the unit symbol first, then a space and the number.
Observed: mm 50.0
